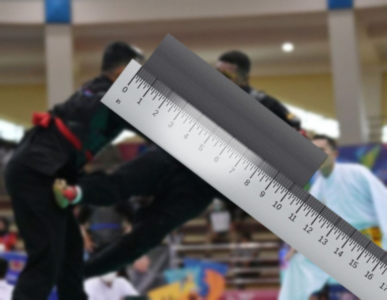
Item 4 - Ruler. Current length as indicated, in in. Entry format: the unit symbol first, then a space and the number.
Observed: in 10.5
